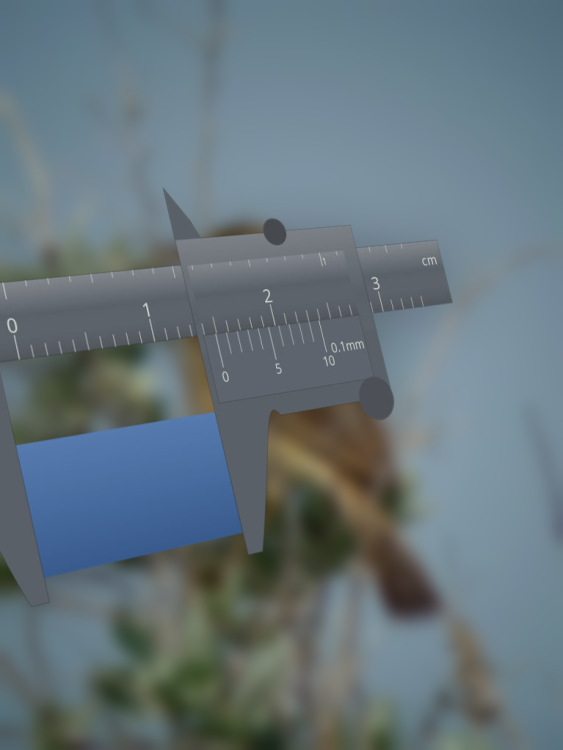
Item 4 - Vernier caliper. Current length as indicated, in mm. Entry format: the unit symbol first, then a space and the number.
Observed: mm 14.9
